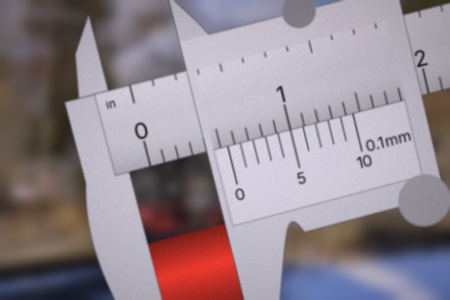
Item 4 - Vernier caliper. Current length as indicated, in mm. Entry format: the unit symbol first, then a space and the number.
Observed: mm 5.5
